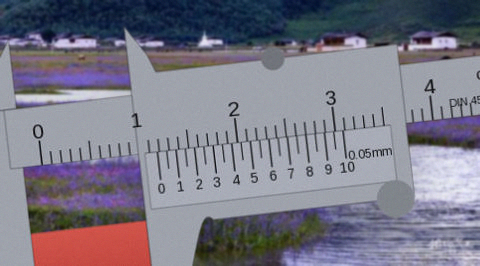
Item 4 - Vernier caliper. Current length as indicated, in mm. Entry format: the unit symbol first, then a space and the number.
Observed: mm 11.8
